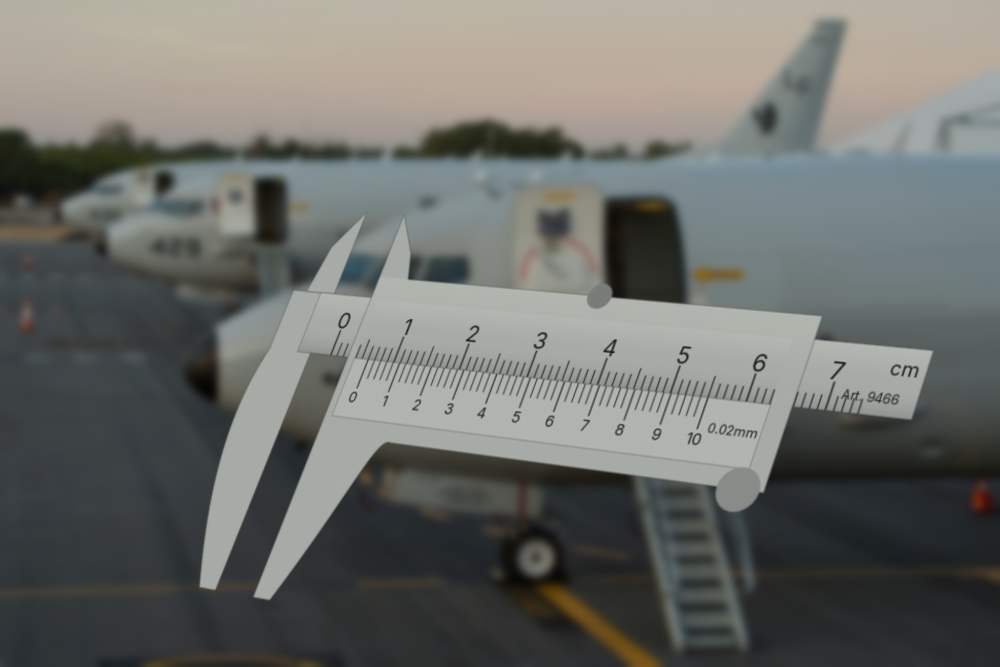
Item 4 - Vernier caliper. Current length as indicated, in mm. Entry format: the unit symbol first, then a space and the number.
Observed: mm 6.0
